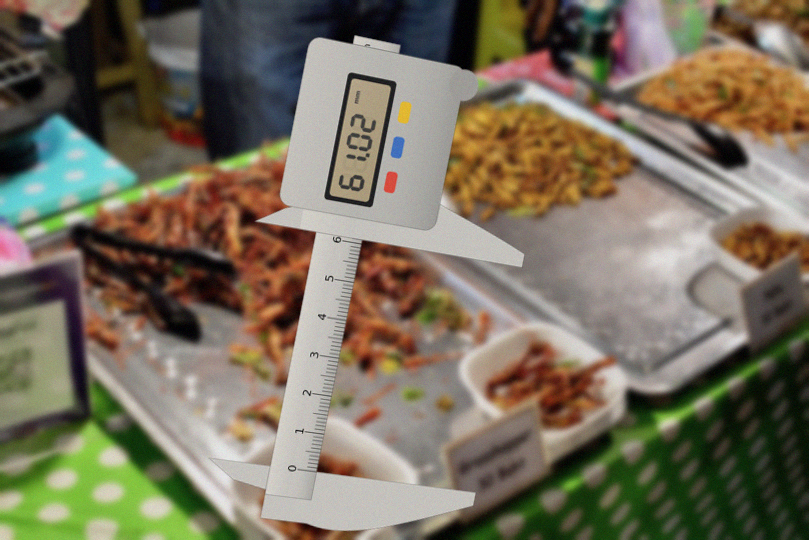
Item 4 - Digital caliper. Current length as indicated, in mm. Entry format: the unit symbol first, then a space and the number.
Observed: mm 61.02
